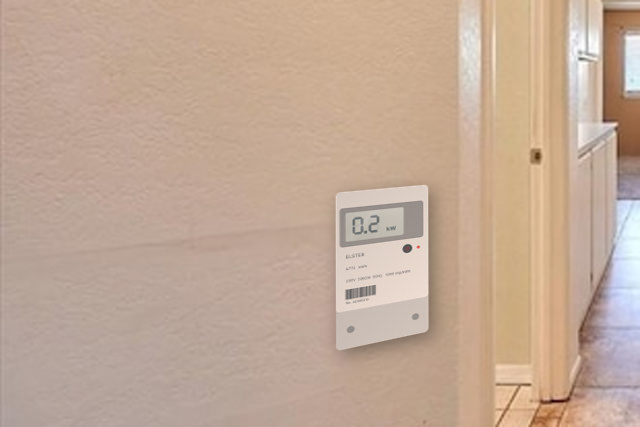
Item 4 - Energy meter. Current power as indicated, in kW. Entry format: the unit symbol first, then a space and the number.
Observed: kW 0.2
